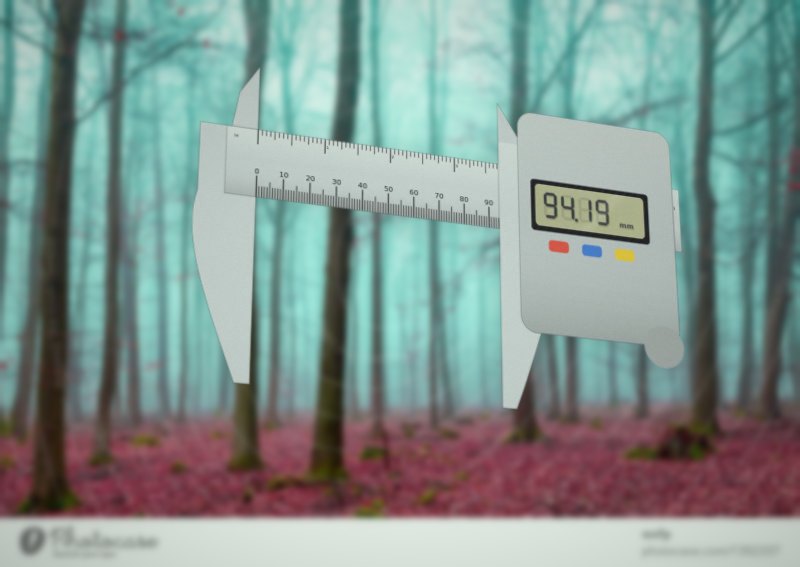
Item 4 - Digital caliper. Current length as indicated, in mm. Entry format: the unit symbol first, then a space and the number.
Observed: mm 94.19
